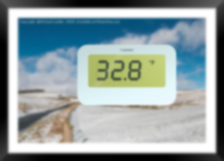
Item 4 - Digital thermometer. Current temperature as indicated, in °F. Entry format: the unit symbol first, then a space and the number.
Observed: °F 32.8
